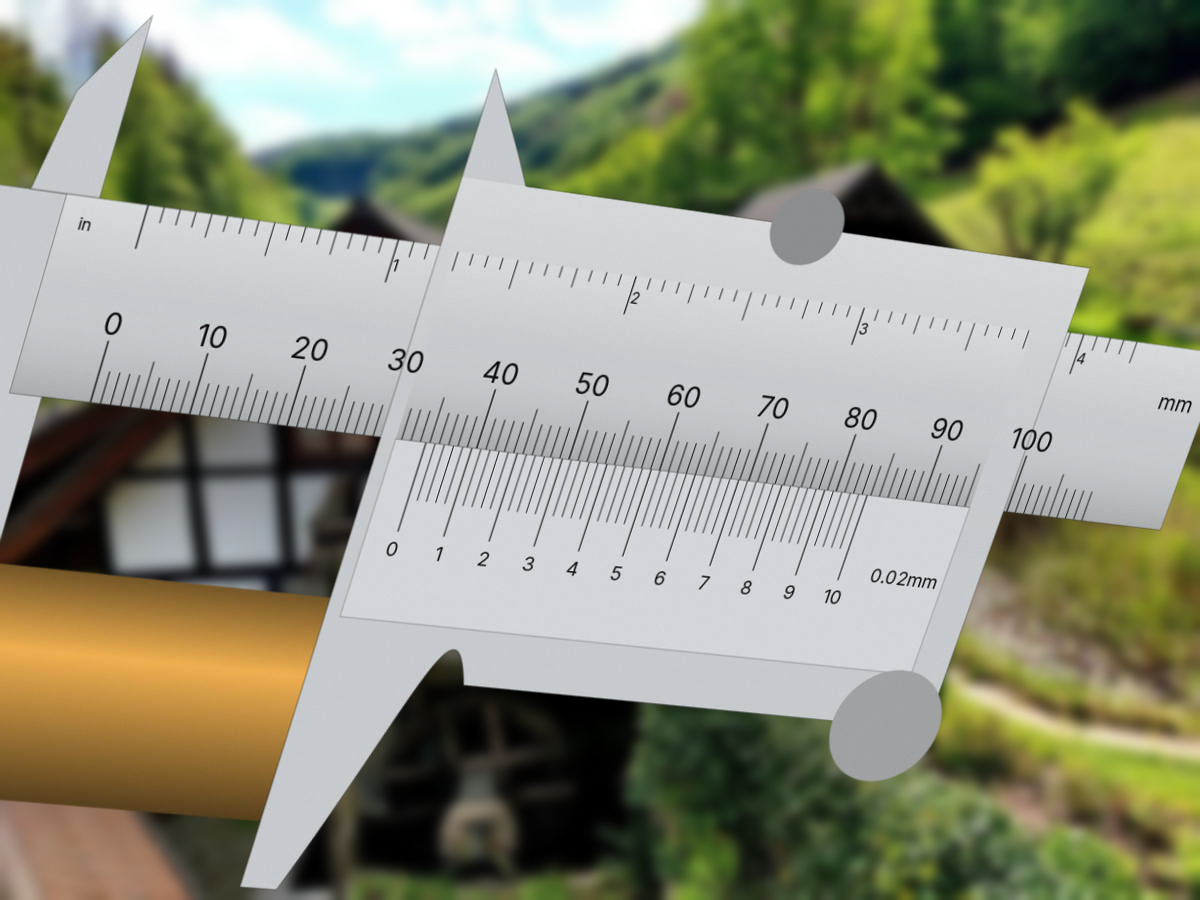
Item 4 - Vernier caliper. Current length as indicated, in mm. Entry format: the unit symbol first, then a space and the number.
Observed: mm 34.6
